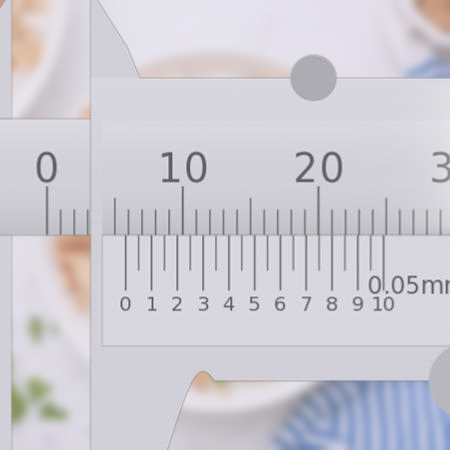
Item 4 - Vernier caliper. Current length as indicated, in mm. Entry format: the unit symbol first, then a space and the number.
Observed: mm 5.8
